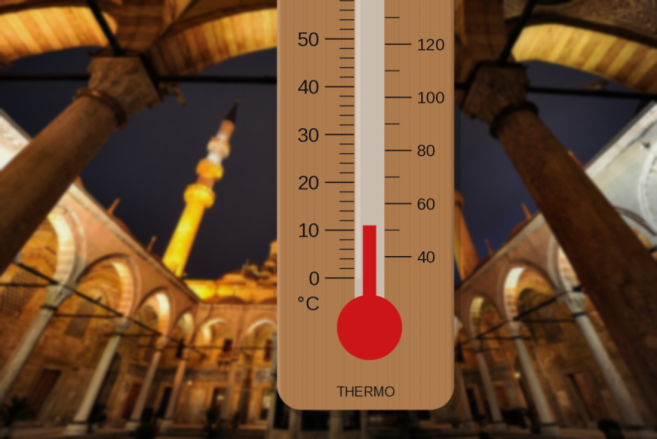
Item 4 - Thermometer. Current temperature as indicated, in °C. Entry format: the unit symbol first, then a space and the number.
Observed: °C 11
